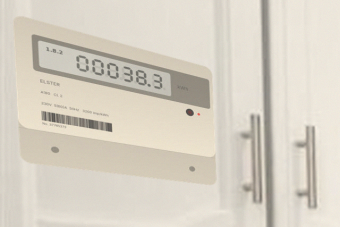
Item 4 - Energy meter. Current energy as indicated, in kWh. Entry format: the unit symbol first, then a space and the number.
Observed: kWh 38.3
